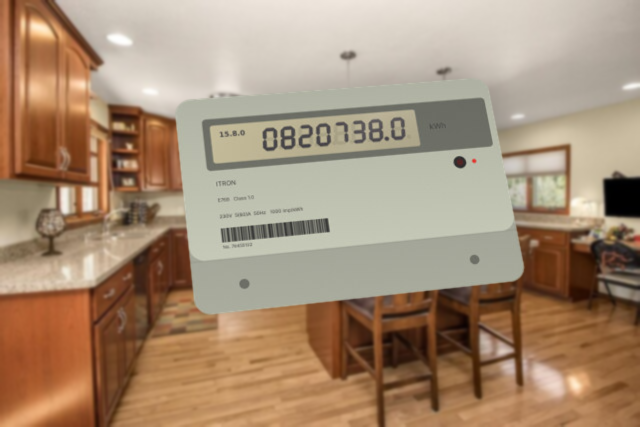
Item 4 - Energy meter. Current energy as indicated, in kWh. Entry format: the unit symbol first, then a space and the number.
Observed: kWh 820738.0
